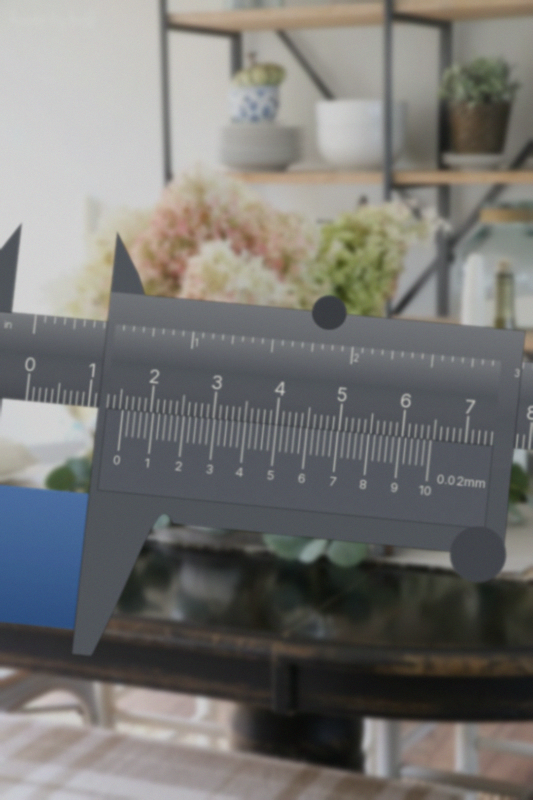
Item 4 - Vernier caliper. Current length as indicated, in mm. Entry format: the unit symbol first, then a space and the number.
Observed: mm 15.5
